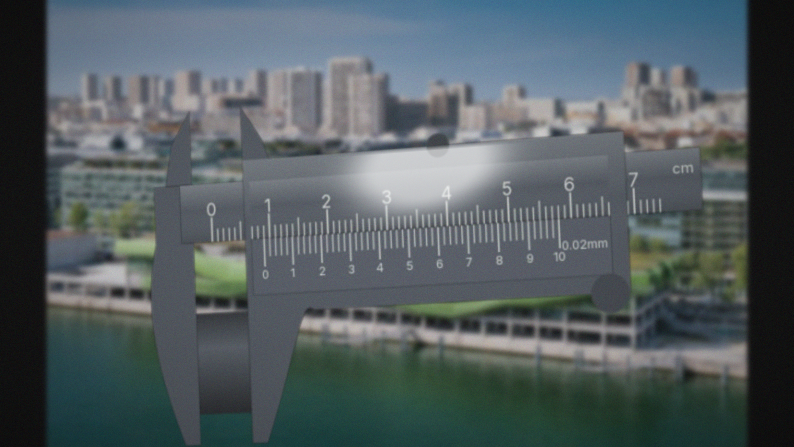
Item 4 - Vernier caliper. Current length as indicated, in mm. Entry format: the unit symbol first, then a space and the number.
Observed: mm 9.0
